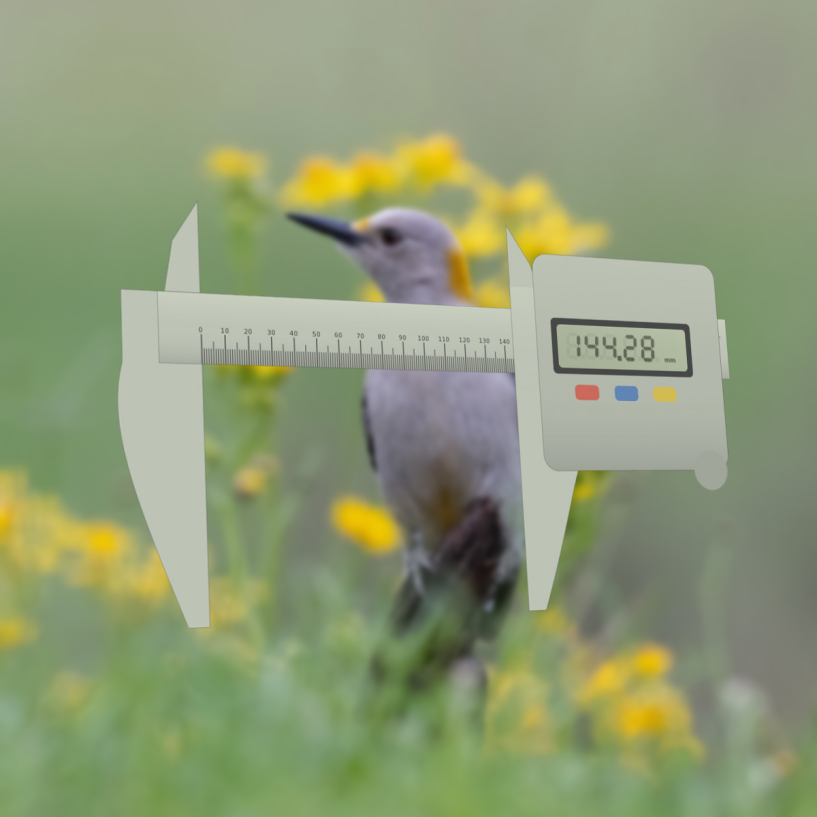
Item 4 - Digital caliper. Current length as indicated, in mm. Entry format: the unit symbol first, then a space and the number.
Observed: mm 144.28
